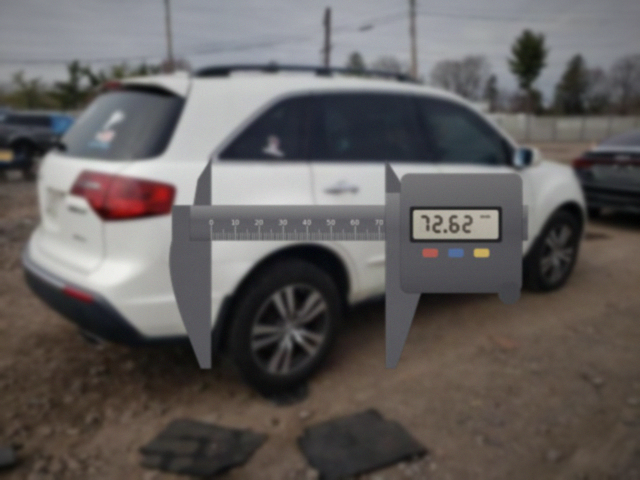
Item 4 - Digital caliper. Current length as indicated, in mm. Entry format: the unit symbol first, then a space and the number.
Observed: mm 72.62
